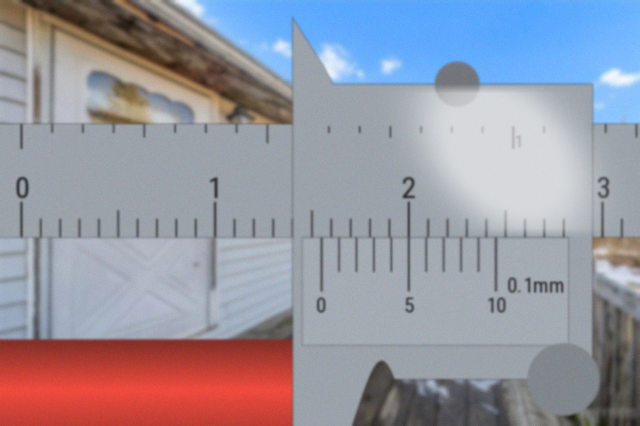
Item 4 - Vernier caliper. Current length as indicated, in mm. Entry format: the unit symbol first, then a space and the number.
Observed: mm 15.5
